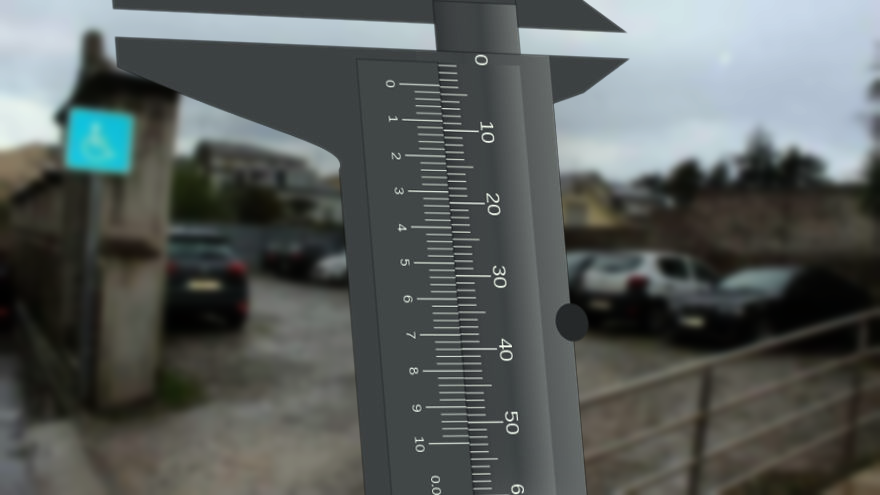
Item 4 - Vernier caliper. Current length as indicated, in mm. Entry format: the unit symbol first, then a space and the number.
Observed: mm 3.8
